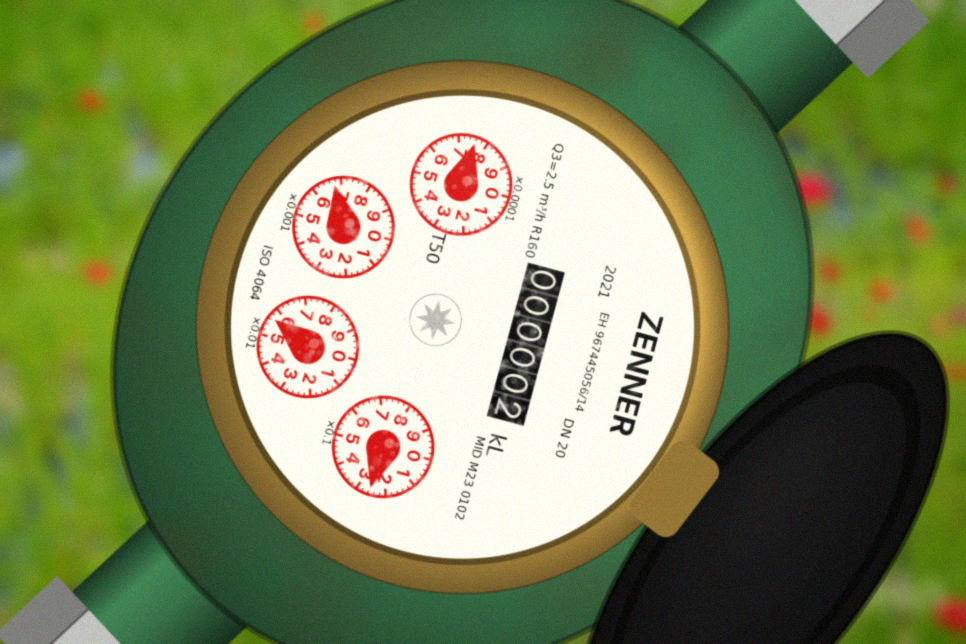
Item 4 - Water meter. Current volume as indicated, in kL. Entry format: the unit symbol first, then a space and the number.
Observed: kL 2.2567
